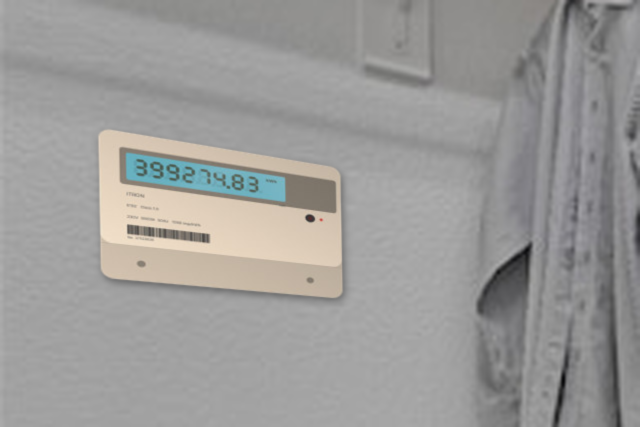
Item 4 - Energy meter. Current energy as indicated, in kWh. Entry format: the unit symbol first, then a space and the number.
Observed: kWh 399274.83
